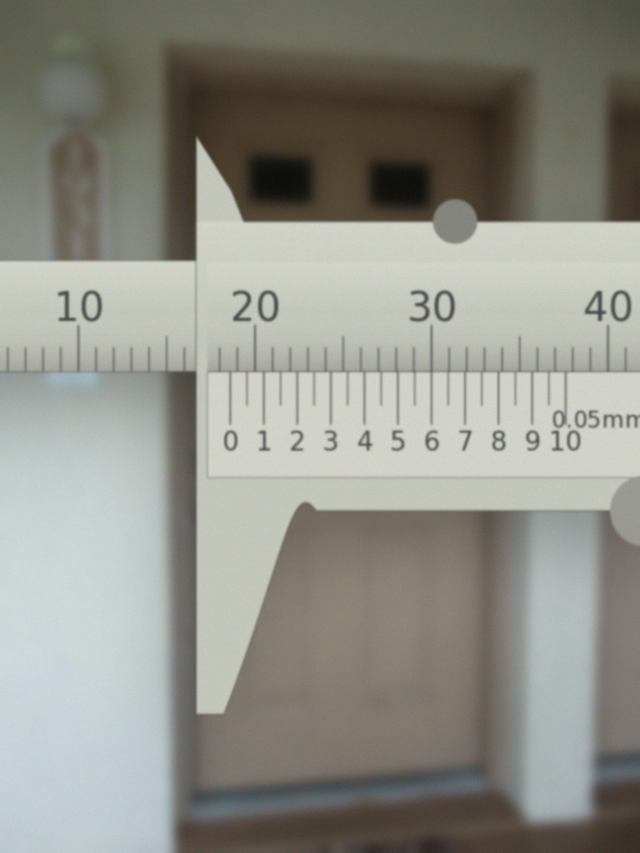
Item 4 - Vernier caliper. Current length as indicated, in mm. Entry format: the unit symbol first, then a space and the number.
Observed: mm 18.6
